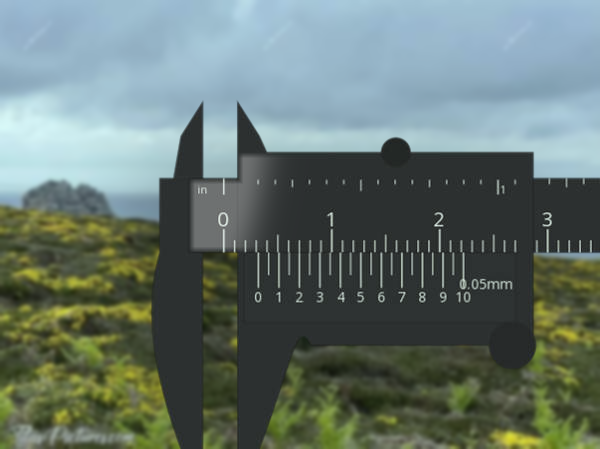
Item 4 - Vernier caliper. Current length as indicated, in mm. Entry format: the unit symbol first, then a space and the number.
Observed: mm 3.2
